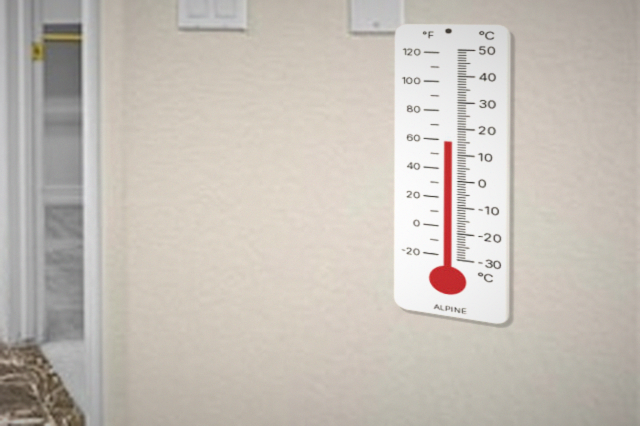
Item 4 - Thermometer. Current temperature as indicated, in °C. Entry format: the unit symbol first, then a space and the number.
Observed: °C 15
